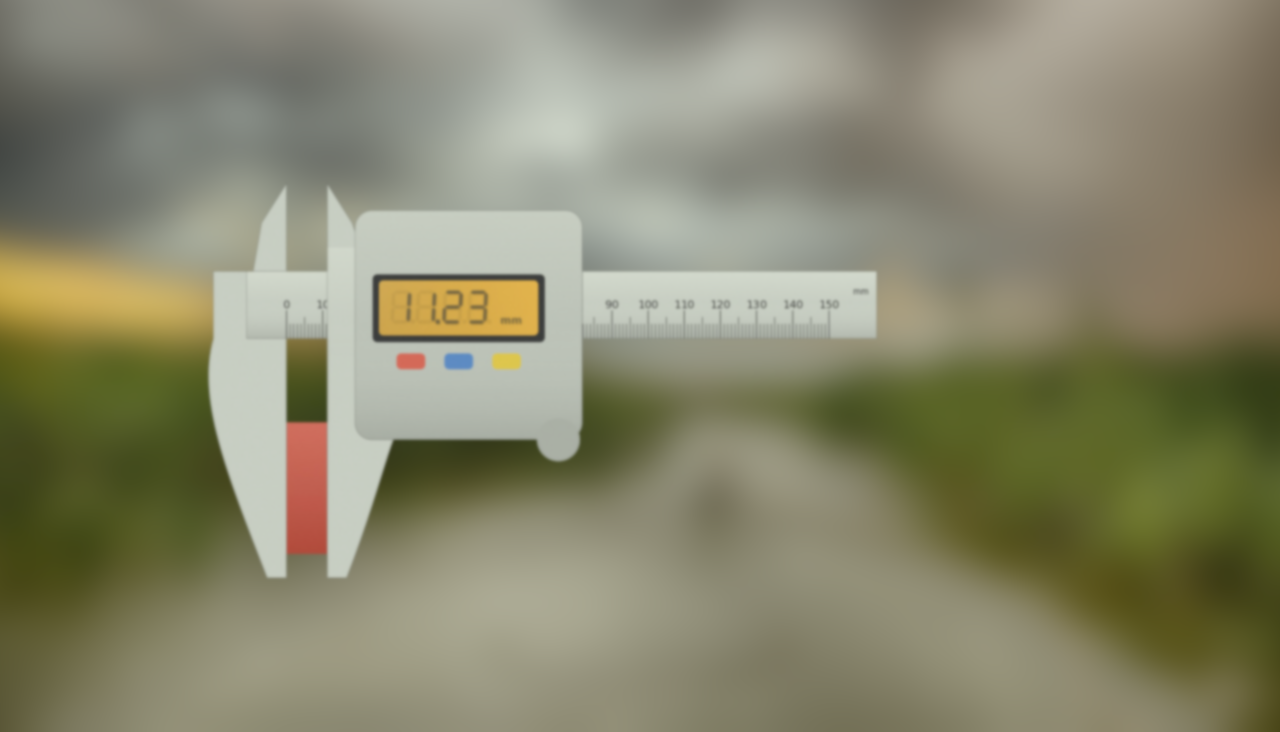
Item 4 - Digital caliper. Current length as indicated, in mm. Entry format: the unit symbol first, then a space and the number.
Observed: mm 11.23
